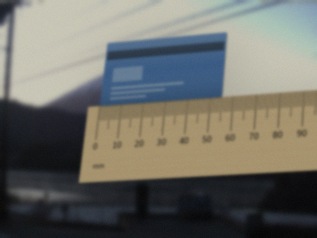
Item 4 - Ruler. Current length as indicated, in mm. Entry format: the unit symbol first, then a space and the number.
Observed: mm 55
